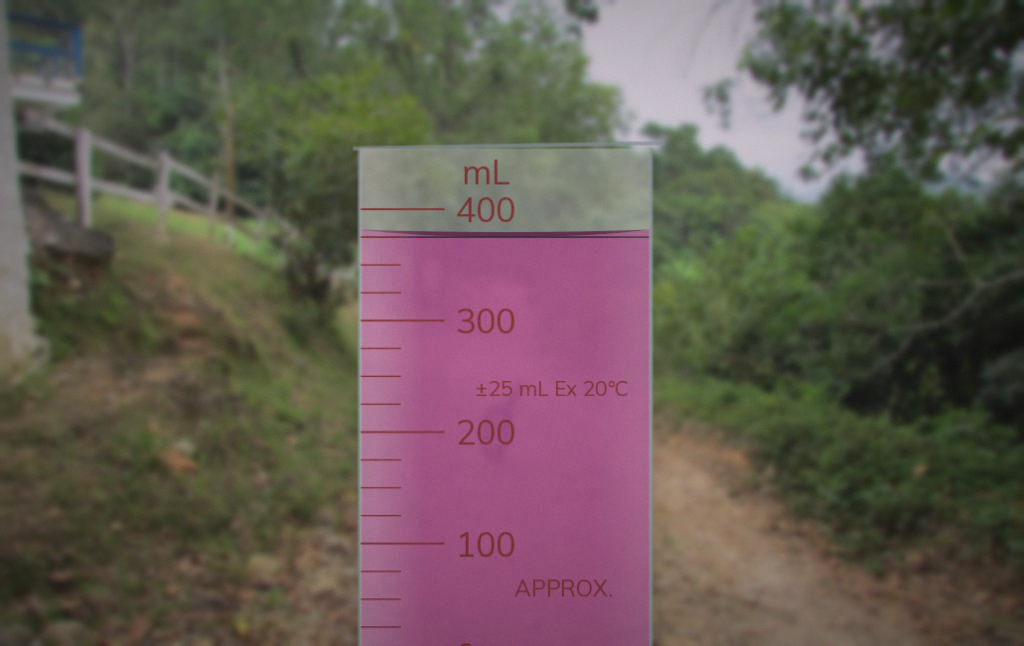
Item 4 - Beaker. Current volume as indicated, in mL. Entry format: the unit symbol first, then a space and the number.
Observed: mL 375
